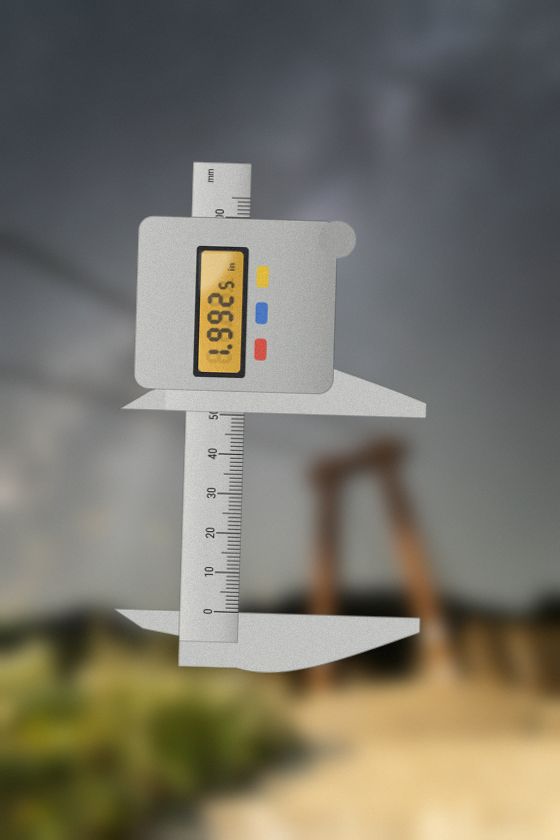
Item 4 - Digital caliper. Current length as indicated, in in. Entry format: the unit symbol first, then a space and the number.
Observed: in 1.9925
